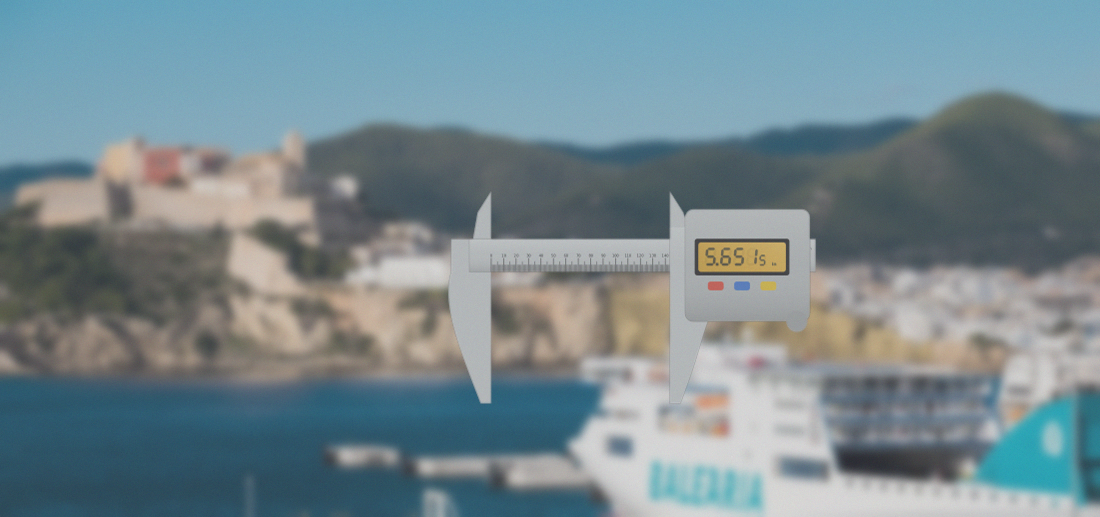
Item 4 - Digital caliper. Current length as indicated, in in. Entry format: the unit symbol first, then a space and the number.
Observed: in 5.6515
